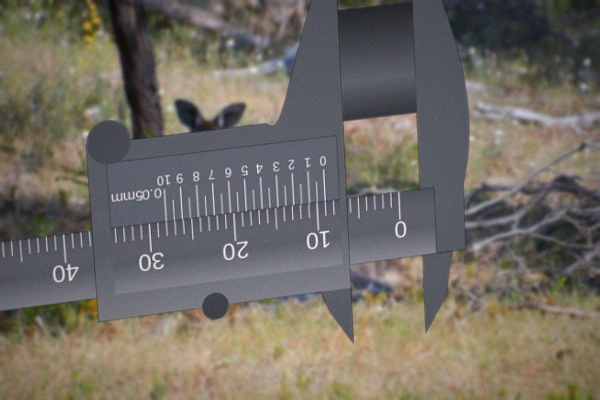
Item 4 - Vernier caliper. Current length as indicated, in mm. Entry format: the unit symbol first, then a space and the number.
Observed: mm 9.0
